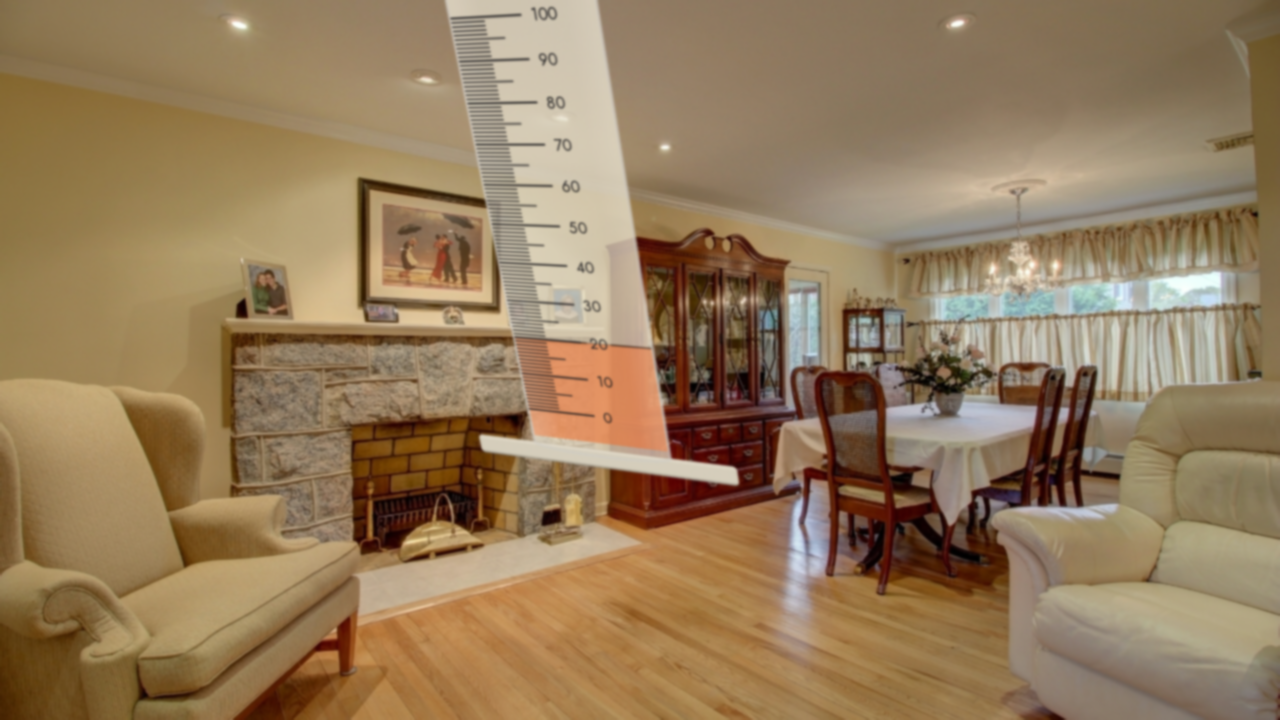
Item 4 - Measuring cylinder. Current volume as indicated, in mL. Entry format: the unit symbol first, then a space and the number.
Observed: mL 20
